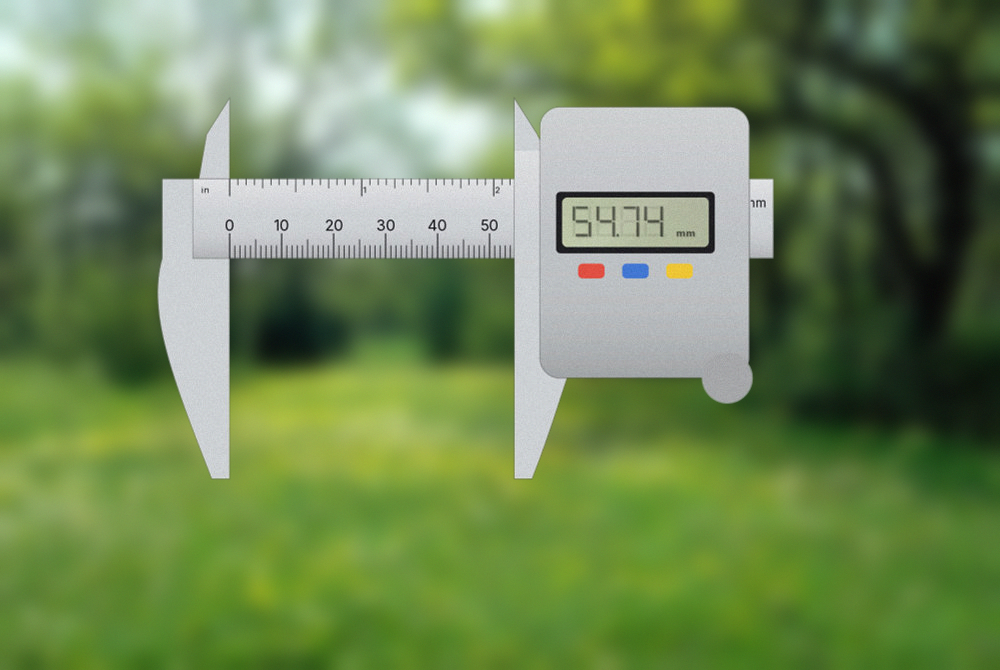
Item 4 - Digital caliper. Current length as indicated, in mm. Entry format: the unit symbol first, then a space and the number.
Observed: mm 54.74
